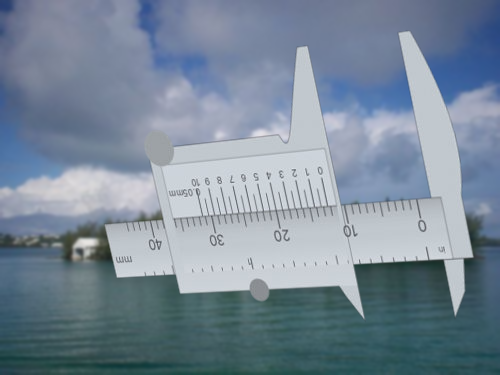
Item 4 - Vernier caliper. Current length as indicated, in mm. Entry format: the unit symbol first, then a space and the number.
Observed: mm 12.4
